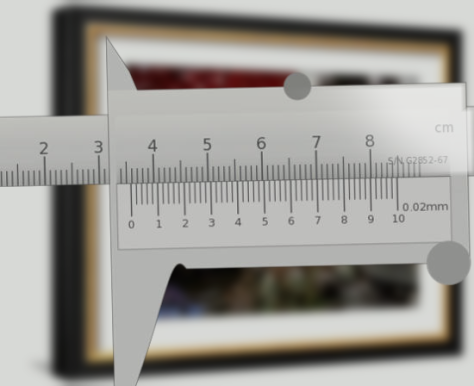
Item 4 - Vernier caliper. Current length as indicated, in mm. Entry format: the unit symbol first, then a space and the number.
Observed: mm 35.8
